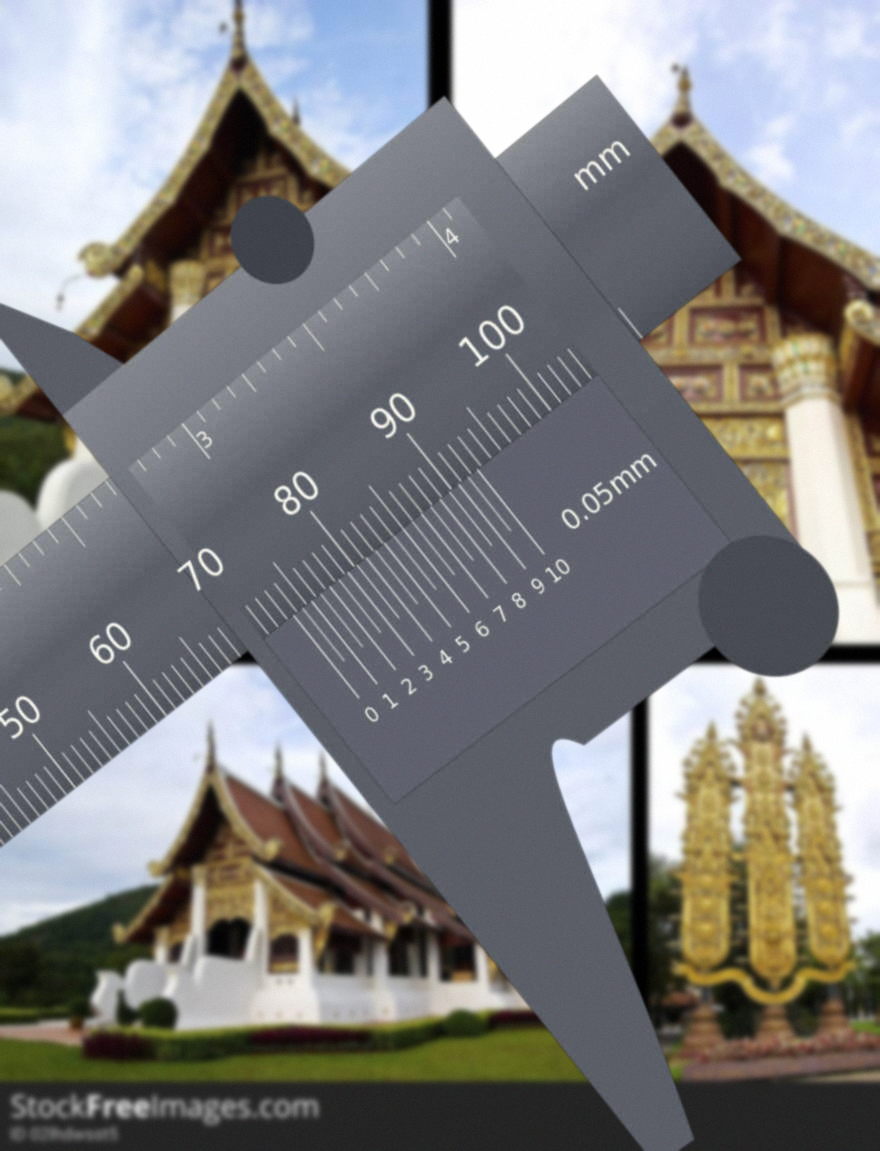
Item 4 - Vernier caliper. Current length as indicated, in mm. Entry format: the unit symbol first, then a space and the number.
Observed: mm 73.6
